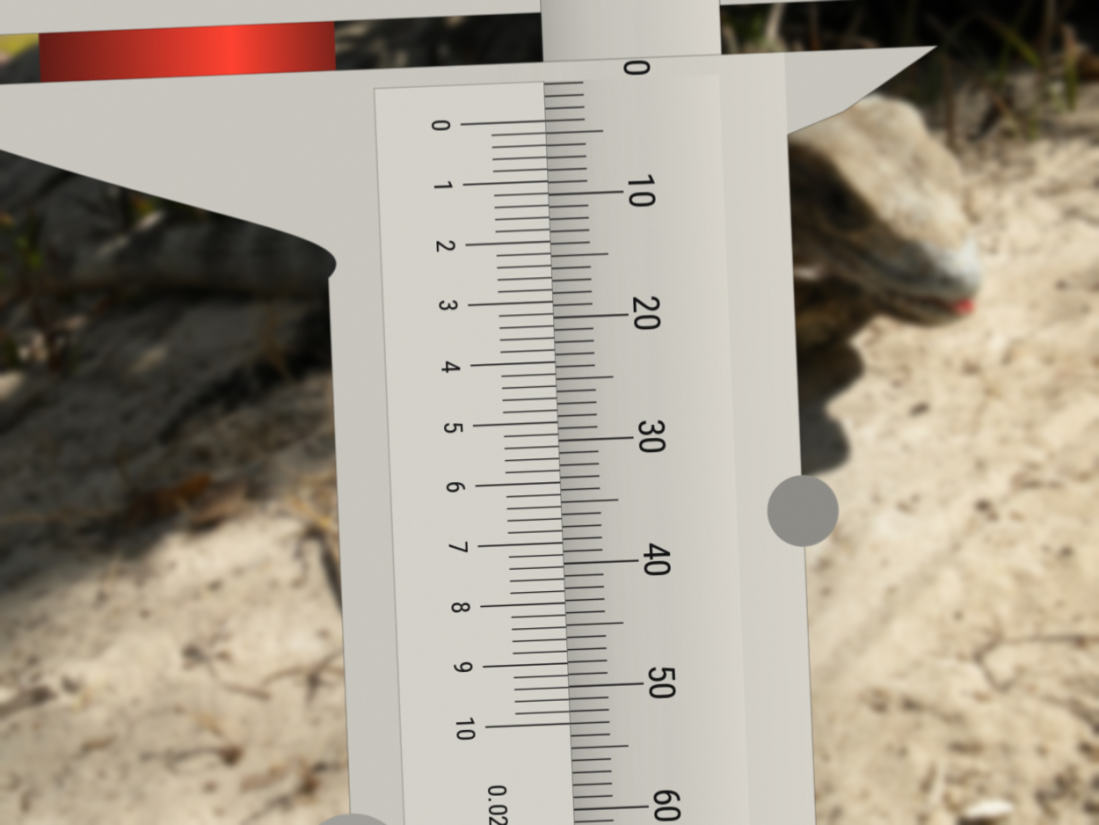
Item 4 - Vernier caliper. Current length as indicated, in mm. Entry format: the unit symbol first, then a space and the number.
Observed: mm 4.0
